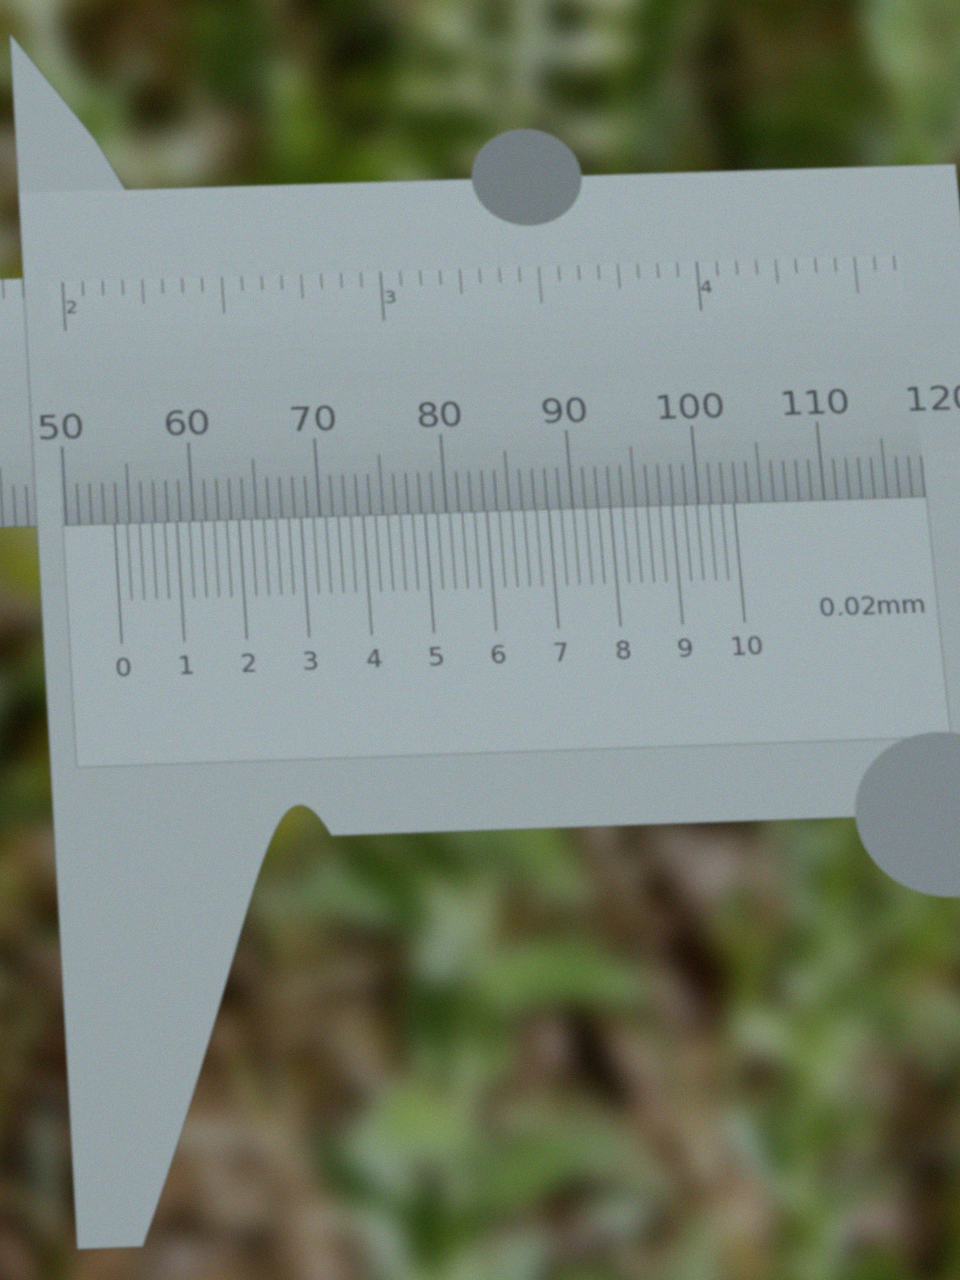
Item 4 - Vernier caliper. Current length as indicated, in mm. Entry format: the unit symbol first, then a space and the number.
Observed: mm 53.8
